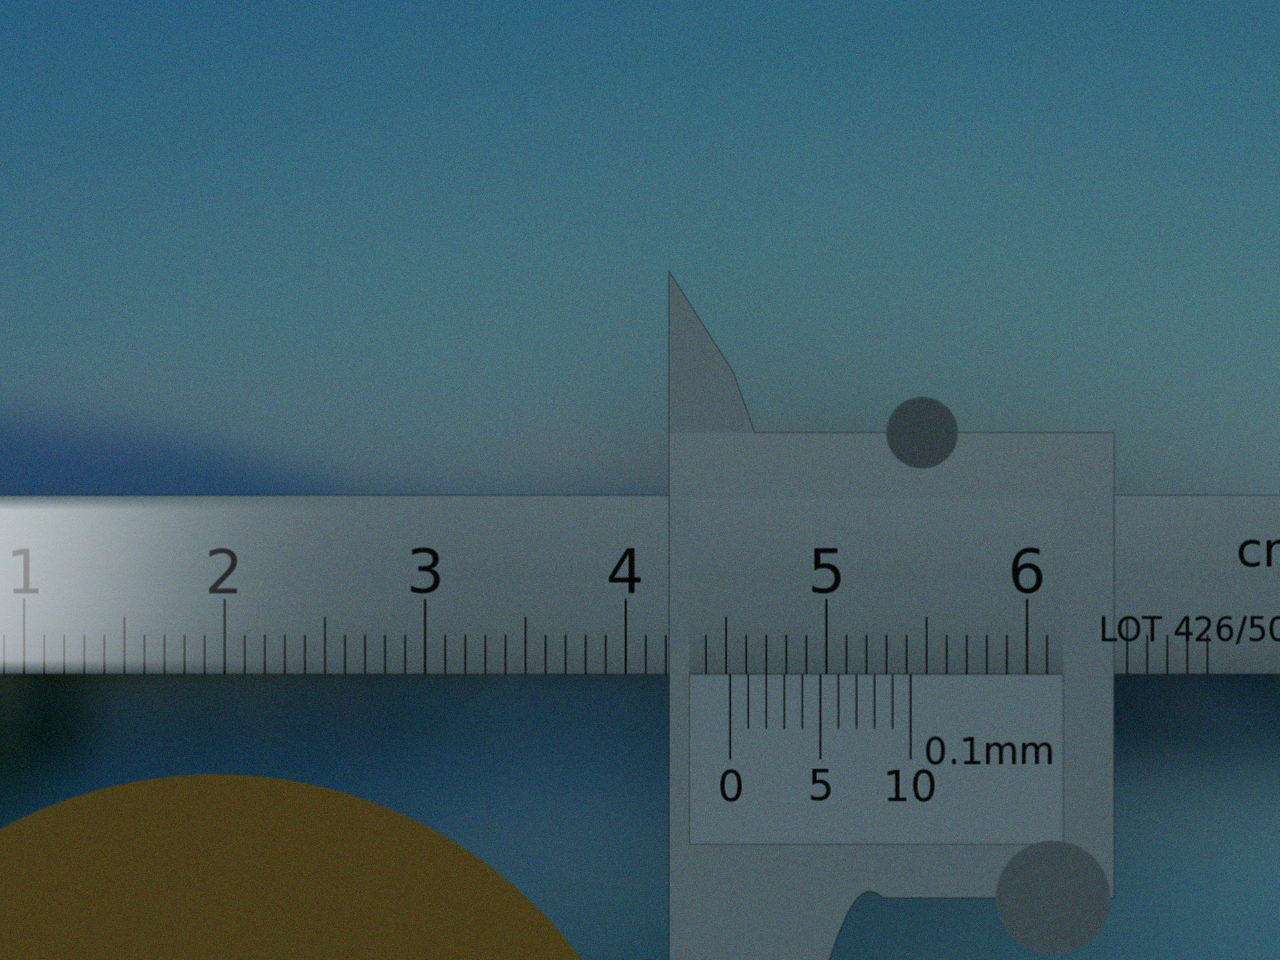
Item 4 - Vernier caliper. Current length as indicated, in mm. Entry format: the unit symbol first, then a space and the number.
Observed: mm 45.2
